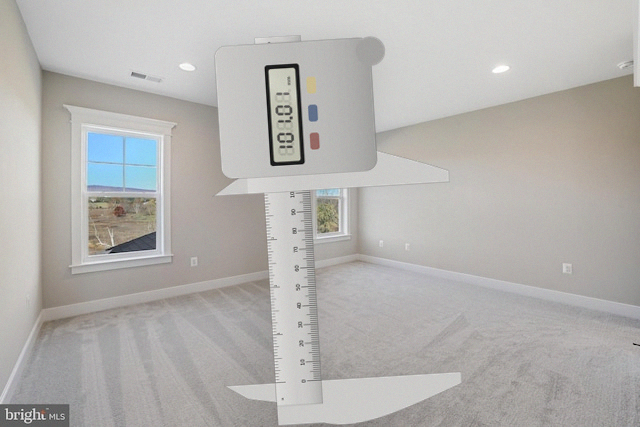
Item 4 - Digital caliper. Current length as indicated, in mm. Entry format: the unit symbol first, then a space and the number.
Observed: mm 101.01
